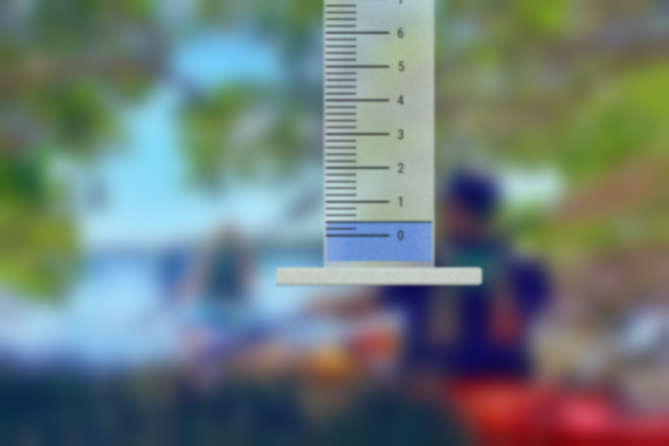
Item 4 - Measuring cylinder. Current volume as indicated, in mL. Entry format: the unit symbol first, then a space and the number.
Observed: mL 0.4
